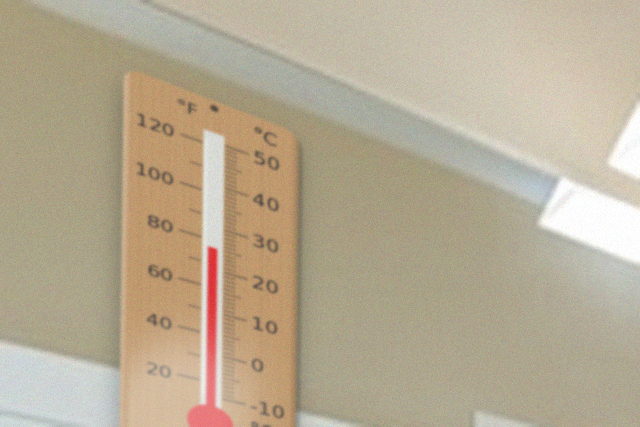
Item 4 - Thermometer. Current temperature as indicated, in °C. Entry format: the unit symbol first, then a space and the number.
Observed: °C 25
